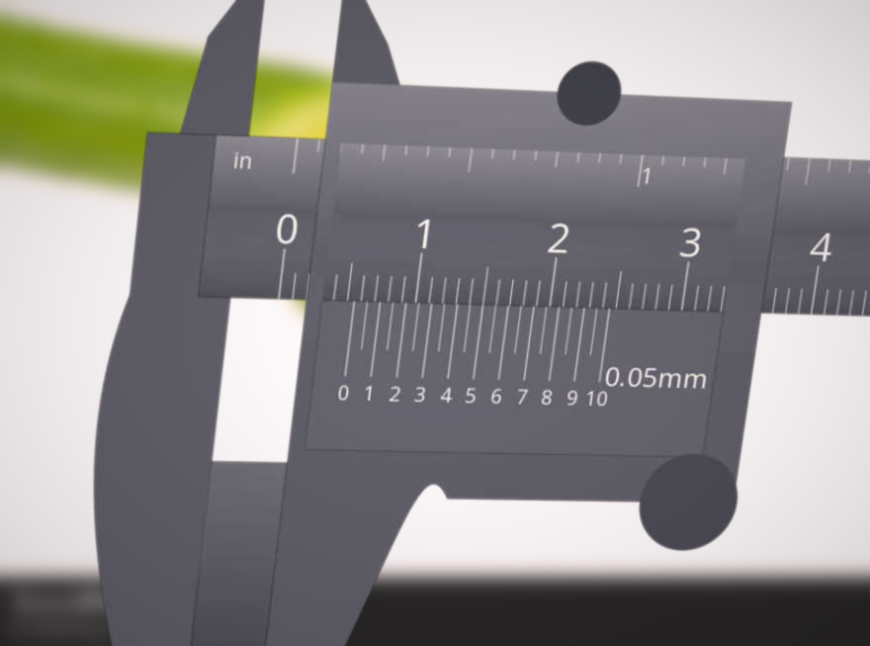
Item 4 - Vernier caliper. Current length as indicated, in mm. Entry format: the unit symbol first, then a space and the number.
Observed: mm 5.5
